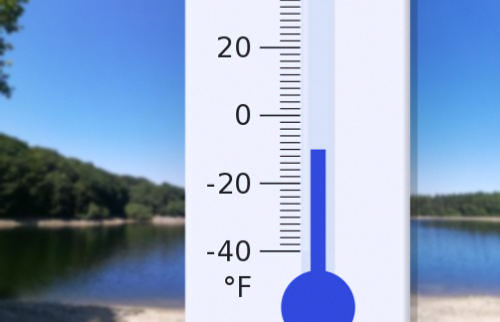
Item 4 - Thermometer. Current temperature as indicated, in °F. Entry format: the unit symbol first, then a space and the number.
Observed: °F -10
